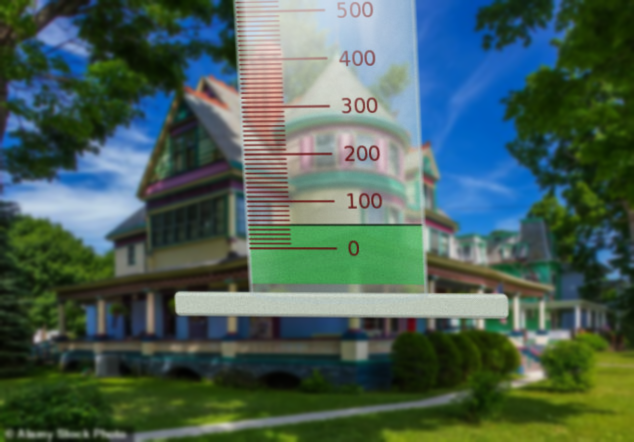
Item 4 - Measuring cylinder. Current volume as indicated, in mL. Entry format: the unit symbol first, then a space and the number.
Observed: mL 50
